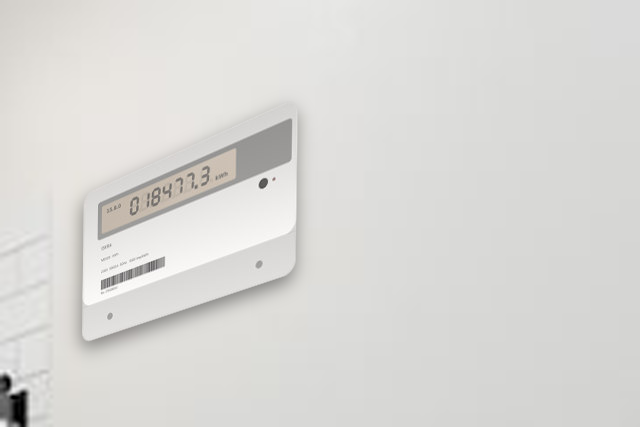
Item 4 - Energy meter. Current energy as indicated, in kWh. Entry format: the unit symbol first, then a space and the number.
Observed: kWh 18477.3
